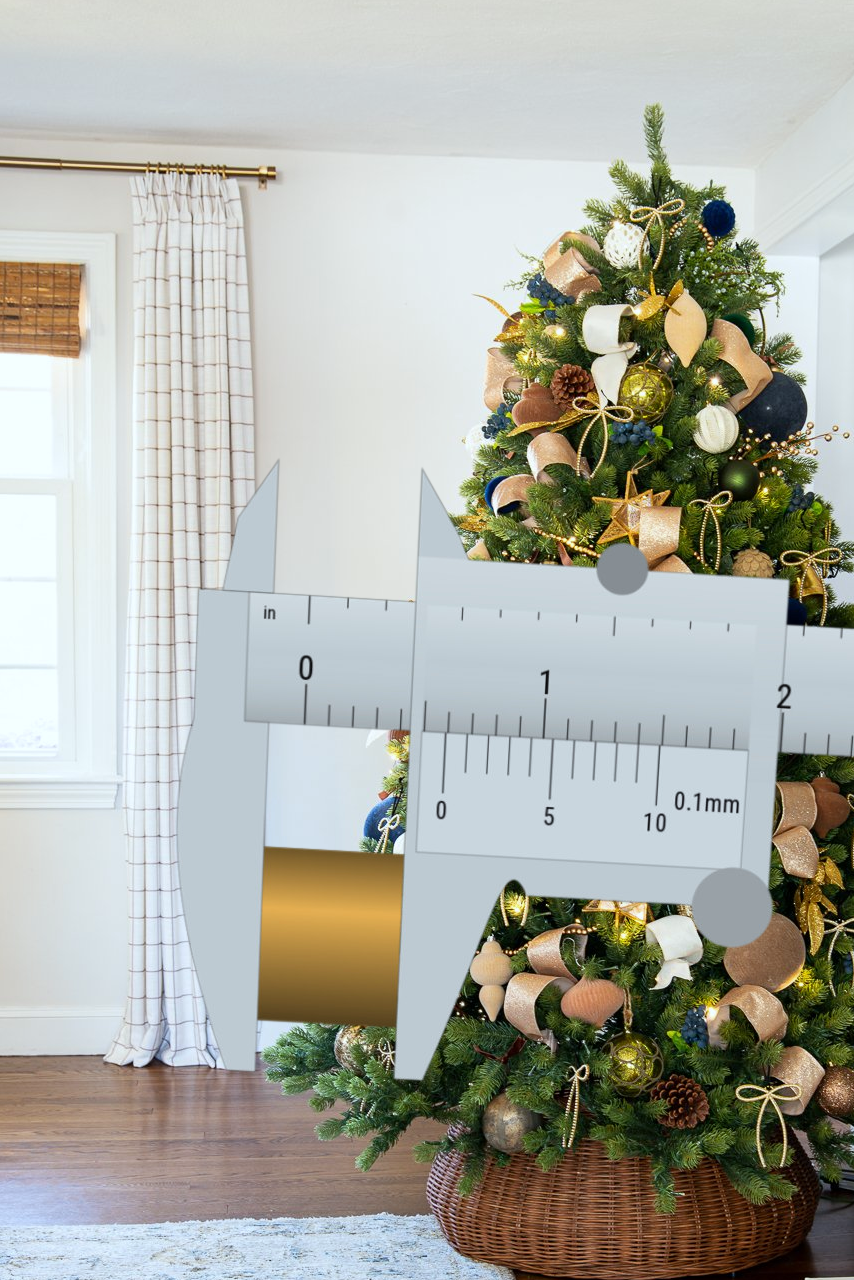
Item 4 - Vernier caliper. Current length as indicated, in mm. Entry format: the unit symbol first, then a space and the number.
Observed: mm 5.9
